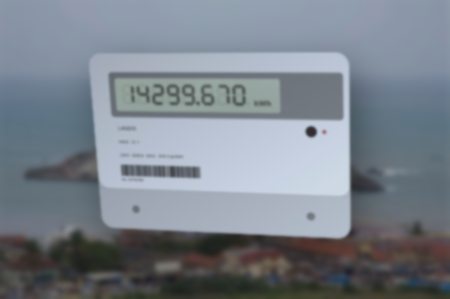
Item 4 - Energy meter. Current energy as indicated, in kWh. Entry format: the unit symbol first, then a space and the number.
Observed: kWh 14299.670
